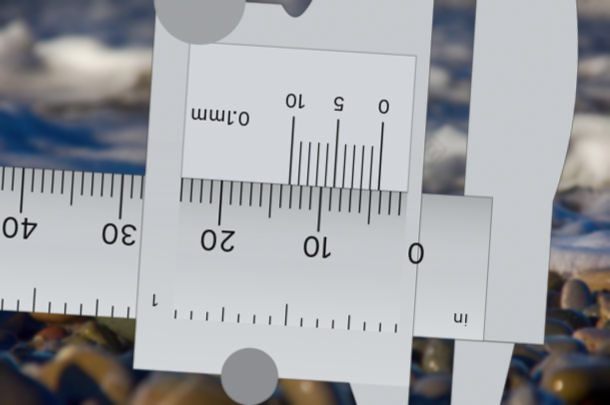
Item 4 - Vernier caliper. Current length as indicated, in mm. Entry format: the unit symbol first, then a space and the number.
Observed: mm 4.2
